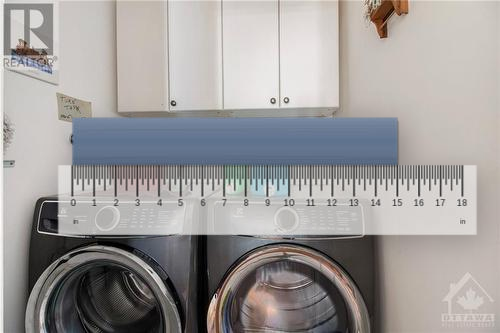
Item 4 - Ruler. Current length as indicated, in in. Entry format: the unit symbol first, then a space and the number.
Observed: in 15
